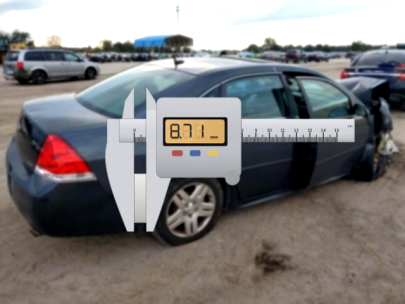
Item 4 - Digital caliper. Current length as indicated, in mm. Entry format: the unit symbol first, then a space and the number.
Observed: mm 8.71
